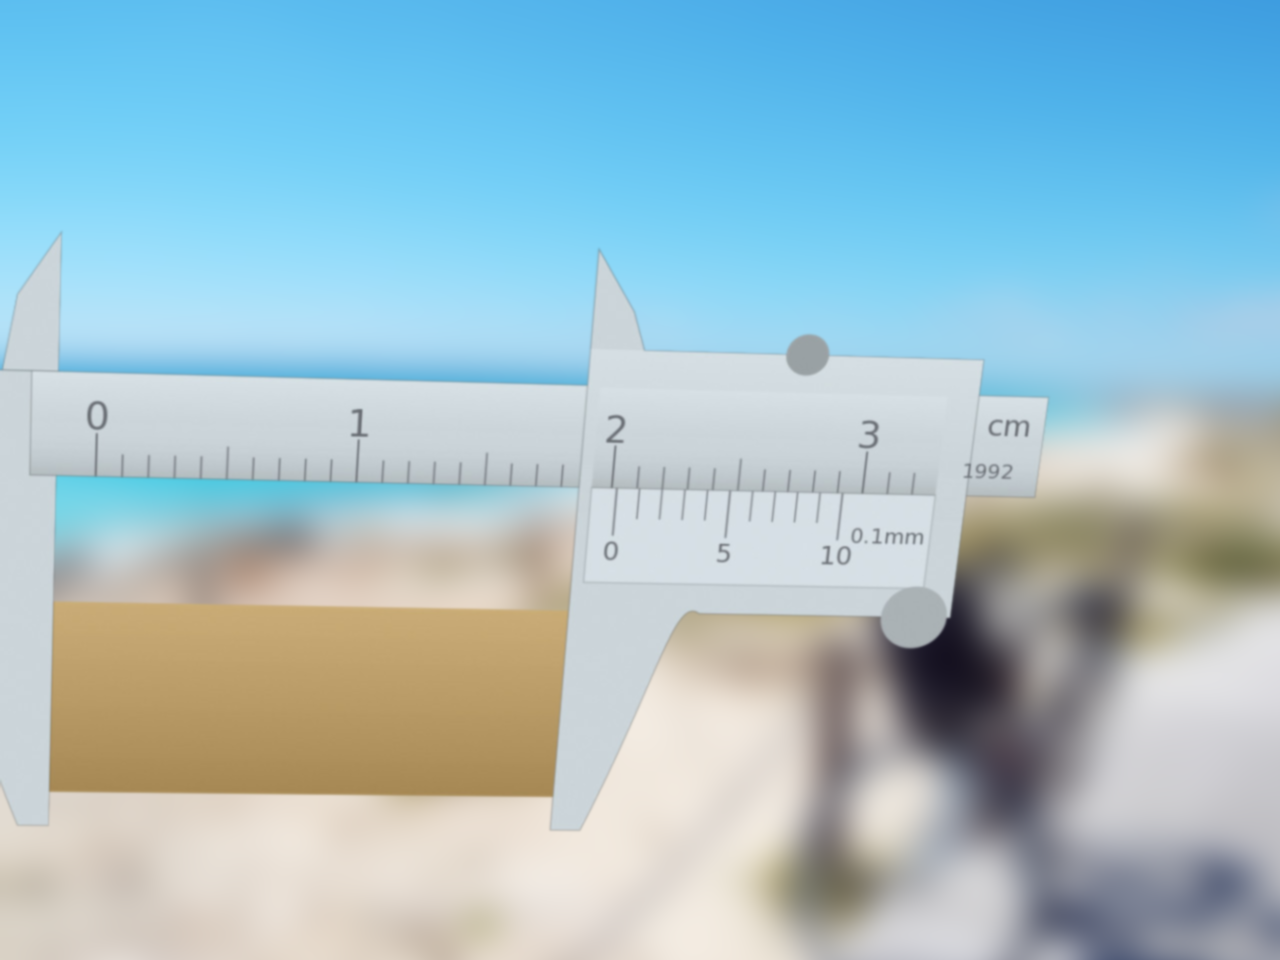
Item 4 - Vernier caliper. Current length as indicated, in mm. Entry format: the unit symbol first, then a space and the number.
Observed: mm 20.2
